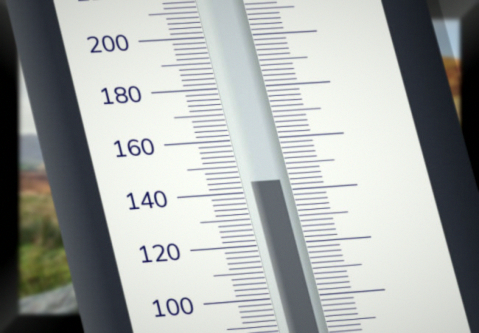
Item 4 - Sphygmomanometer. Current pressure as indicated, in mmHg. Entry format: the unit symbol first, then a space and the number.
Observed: mmHg 144
